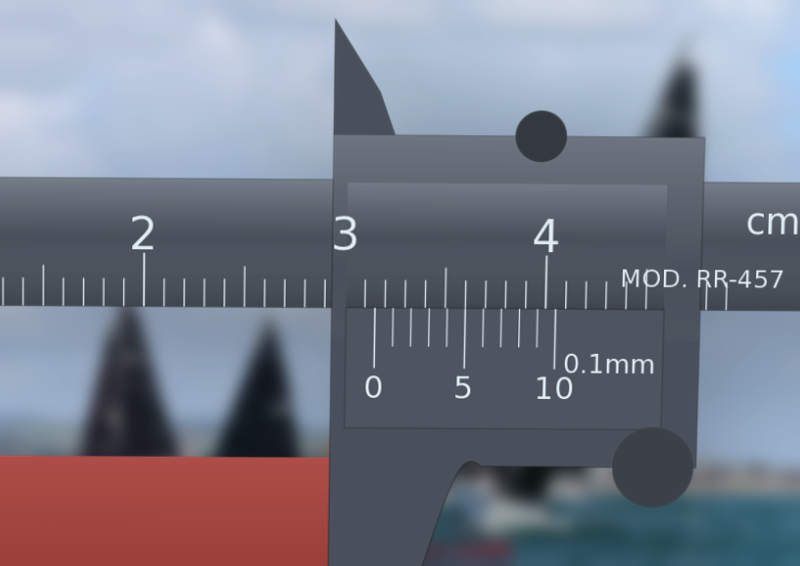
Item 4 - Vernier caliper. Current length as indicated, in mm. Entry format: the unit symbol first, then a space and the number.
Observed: mm 31.5
